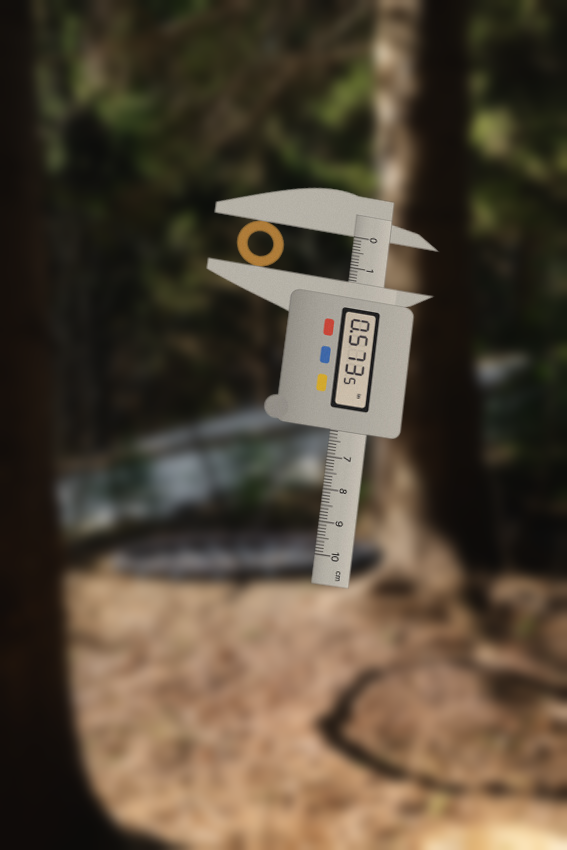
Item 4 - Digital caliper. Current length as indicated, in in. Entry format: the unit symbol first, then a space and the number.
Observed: in 0.5735
